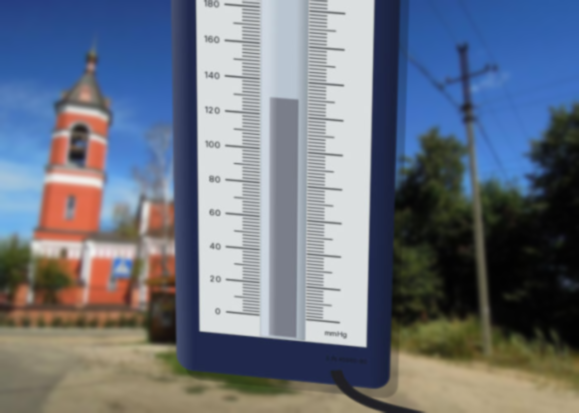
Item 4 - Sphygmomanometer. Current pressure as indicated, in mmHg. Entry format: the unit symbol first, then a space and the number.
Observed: mmHg 130
